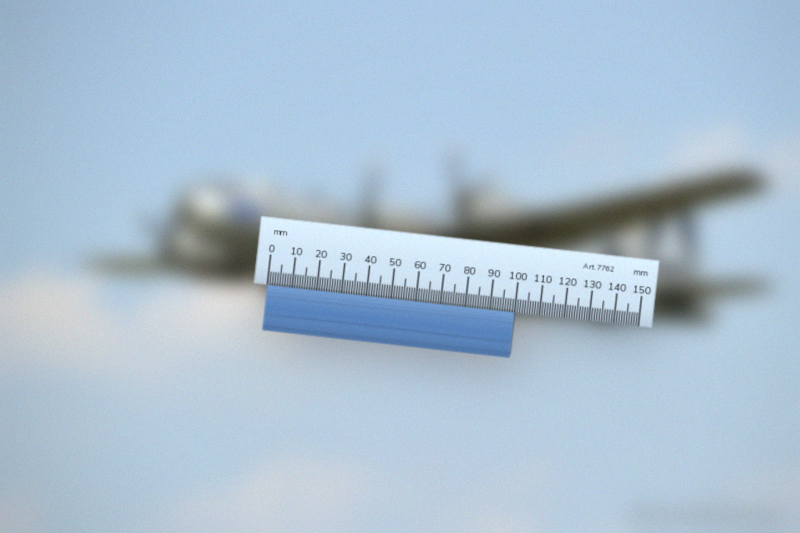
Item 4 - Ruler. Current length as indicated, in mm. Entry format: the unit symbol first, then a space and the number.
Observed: mm 100
